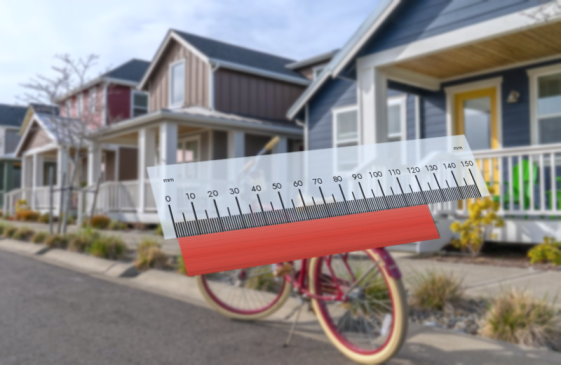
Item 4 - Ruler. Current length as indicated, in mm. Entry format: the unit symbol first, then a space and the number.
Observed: mm 120
